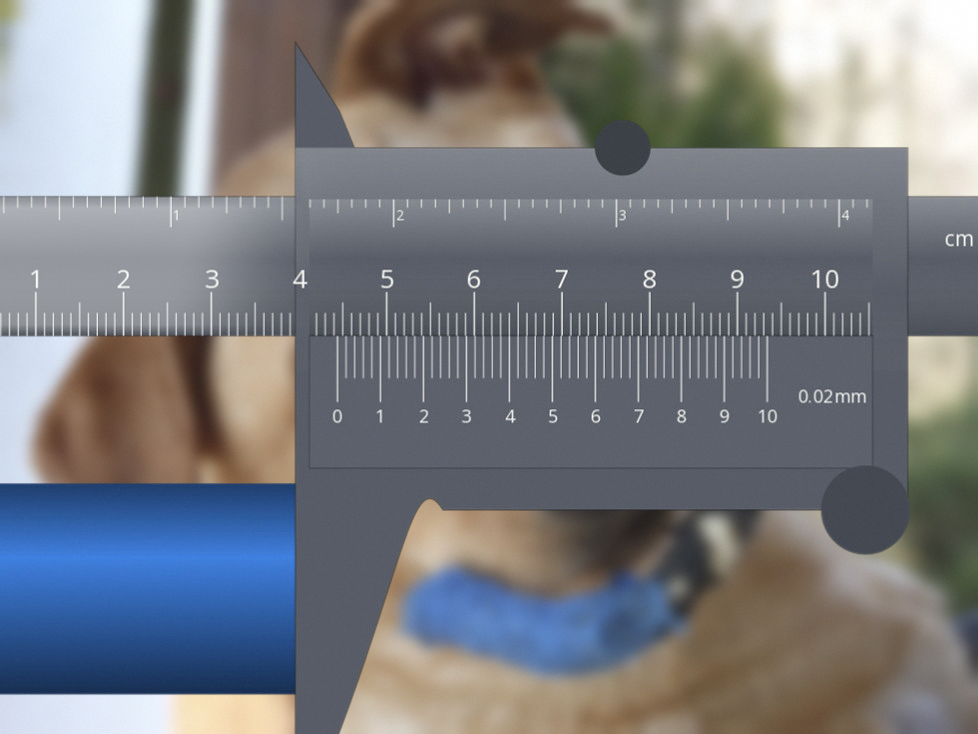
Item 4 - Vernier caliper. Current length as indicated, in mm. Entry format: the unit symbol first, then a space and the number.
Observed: mm 44.4
